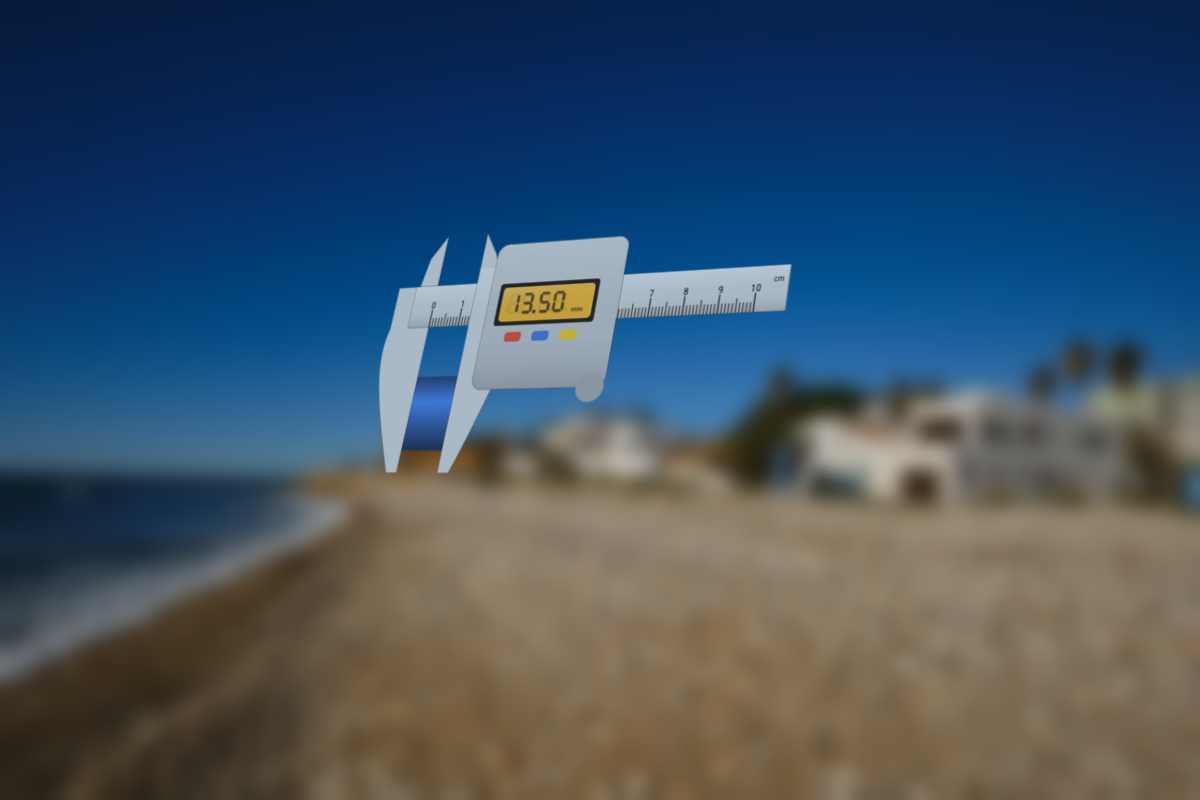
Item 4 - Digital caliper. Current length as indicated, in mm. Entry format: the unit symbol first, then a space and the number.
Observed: mm 13.50
